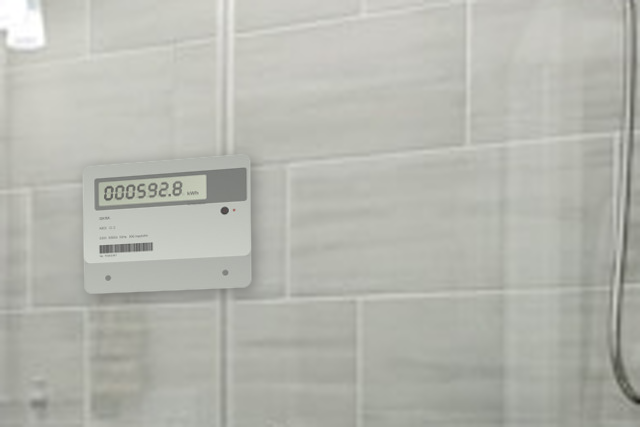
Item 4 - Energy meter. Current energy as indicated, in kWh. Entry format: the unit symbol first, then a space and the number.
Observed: kWh 592.8
